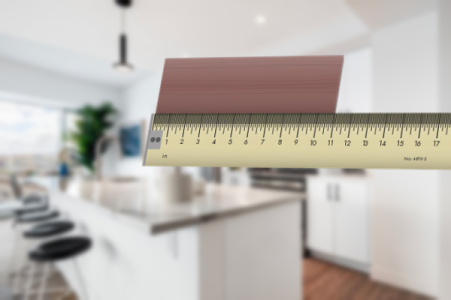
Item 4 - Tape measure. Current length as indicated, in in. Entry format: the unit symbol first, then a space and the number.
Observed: in 11
